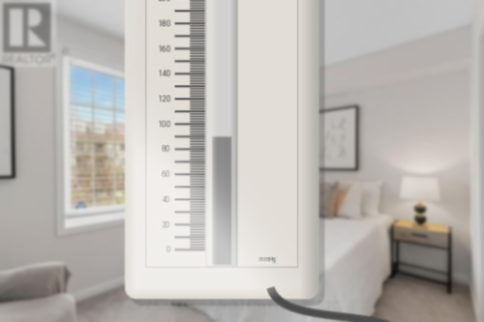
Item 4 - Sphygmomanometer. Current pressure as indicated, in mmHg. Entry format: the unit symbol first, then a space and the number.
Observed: mmHg 90
